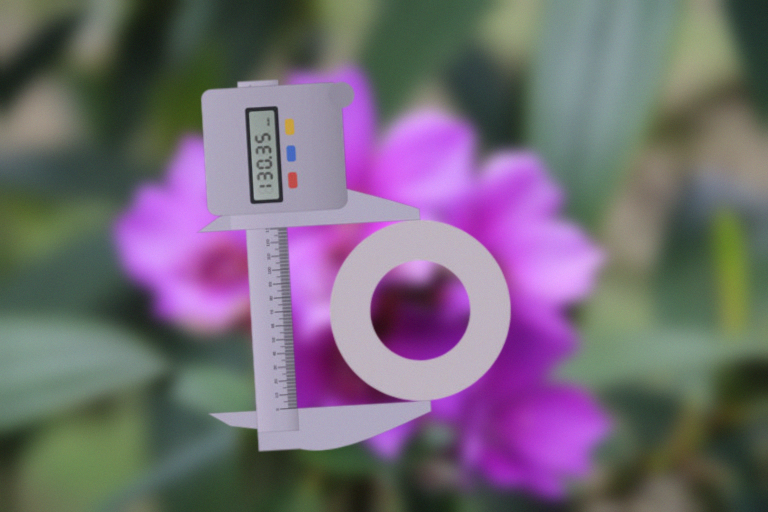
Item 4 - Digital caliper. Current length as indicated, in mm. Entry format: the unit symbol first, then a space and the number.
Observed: mm 130.35
